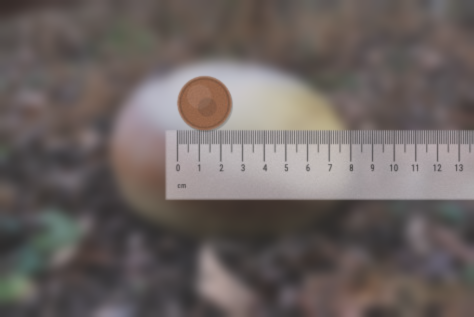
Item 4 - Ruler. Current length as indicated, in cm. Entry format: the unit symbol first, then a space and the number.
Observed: cm 2.5
